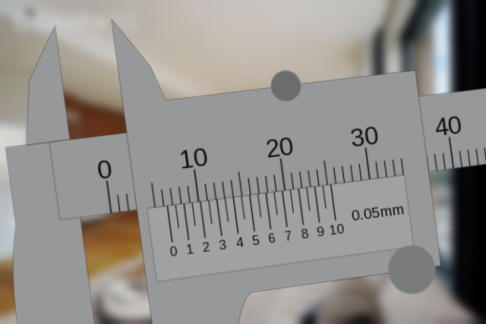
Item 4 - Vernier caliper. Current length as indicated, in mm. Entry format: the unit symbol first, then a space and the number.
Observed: mm 6.4
